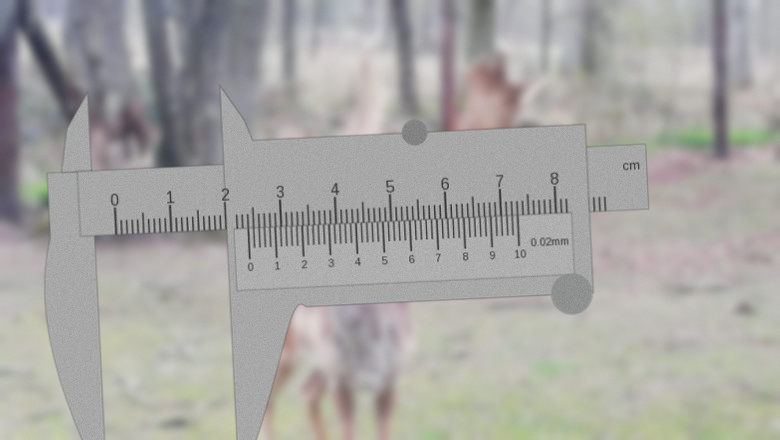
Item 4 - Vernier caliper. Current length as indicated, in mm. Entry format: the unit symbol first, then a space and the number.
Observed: mm 24.0
